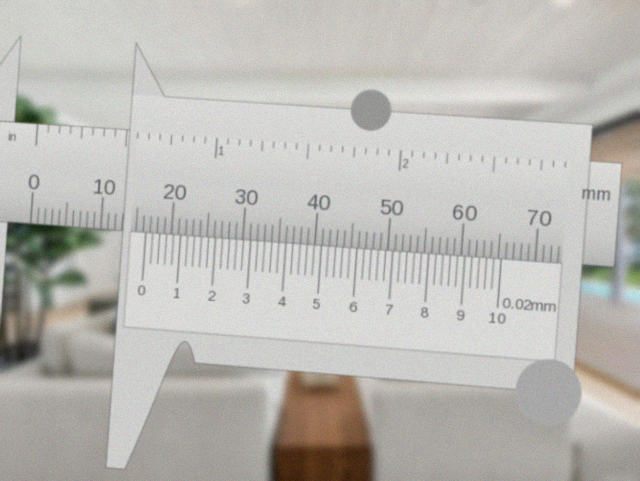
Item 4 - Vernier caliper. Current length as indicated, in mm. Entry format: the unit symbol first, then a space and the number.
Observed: mm 16.4
